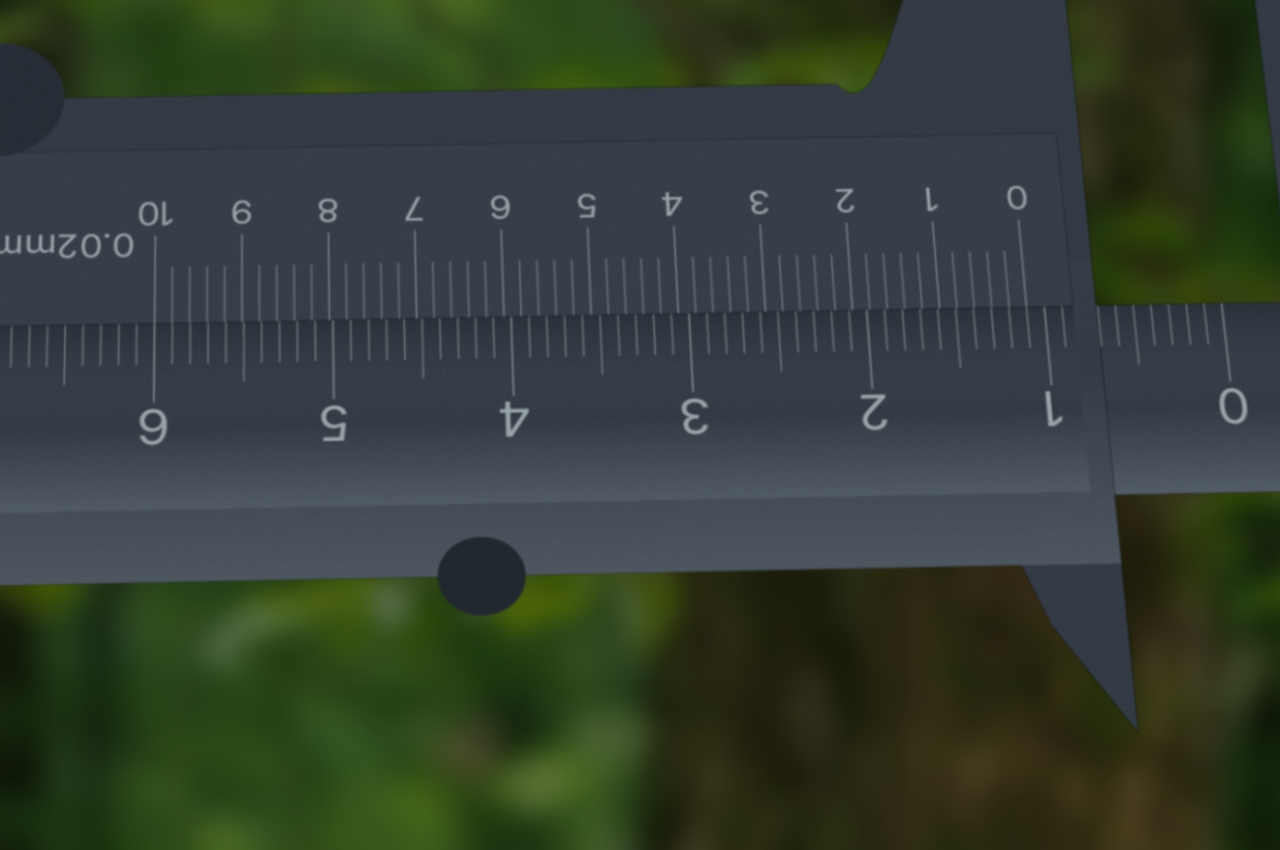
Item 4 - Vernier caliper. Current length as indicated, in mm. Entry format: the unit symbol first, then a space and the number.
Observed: mm 11.0
